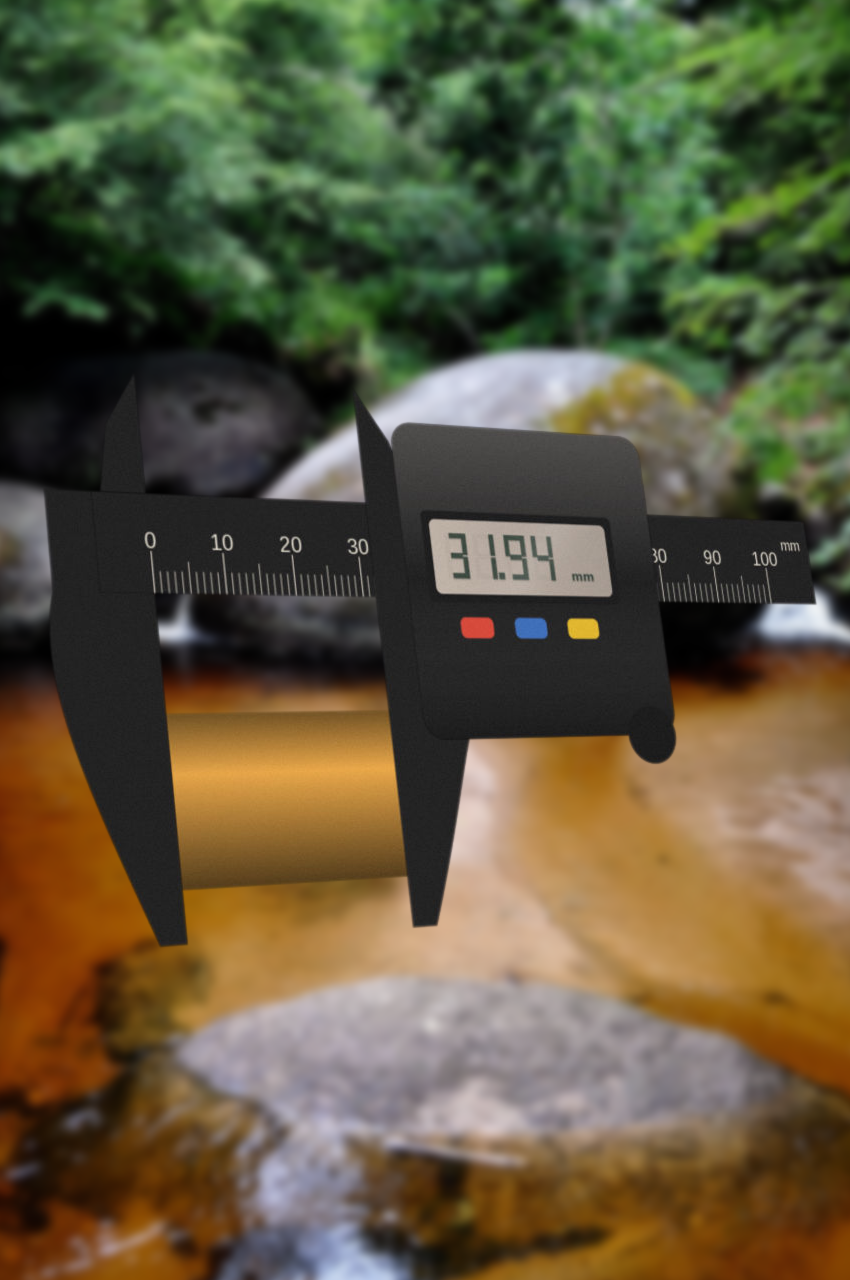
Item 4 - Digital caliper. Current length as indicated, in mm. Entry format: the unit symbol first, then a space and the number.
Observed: mm 31.94
